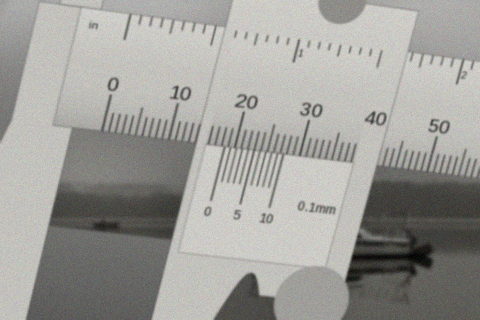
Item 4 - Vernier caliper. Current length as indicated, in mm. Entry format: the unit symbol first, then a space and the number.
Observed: mm 18.5
